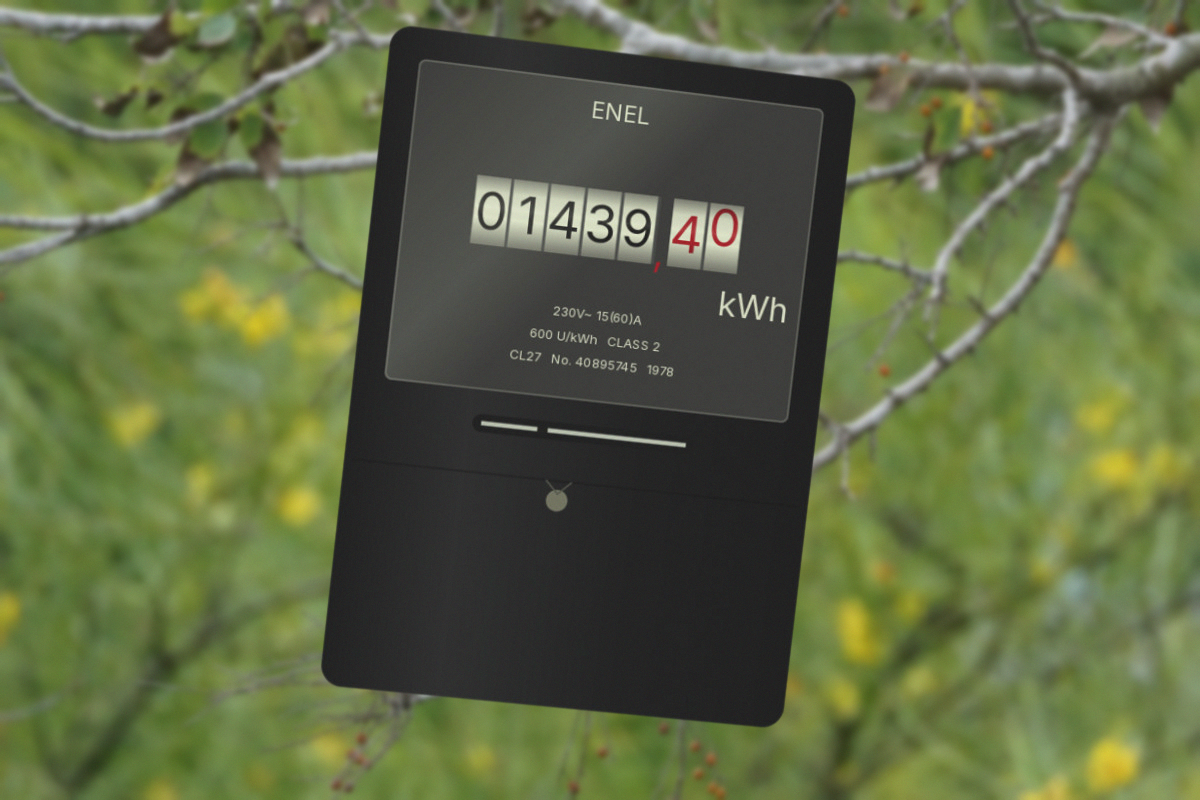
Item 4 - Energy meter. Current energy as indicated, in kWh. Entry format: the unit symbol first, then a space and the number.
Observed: kWh 1439.40
